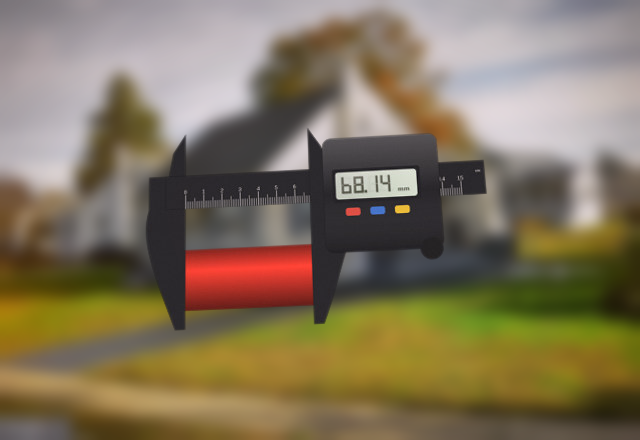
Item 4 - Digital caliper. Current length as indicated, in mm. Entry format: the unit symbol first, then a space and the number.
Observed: mm 68.14
